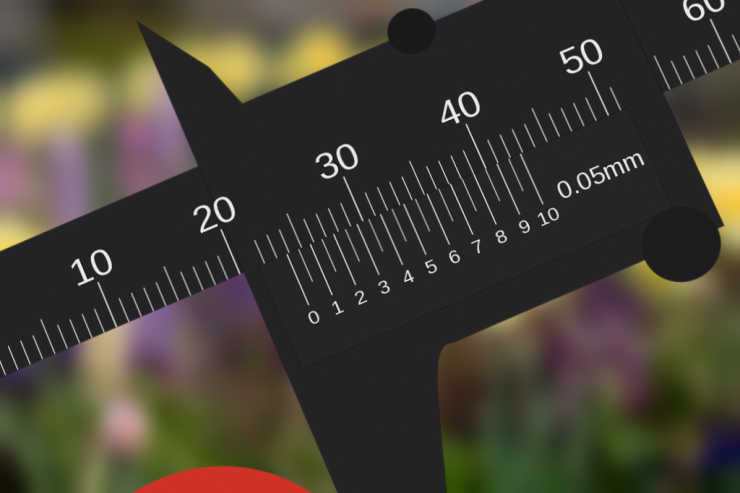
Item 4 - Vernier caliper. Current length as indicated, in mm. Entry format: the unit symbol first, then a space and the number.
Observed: mm 23.8
